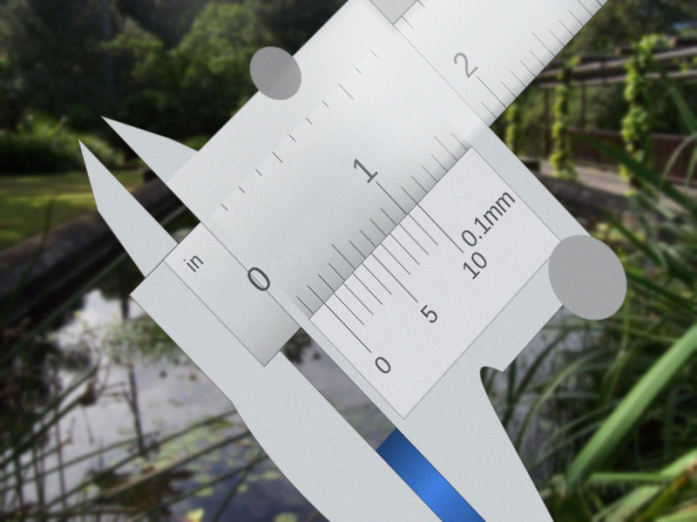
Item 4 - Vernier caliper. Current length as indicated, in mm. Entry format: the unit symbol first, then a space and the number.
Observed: mm 2.0
